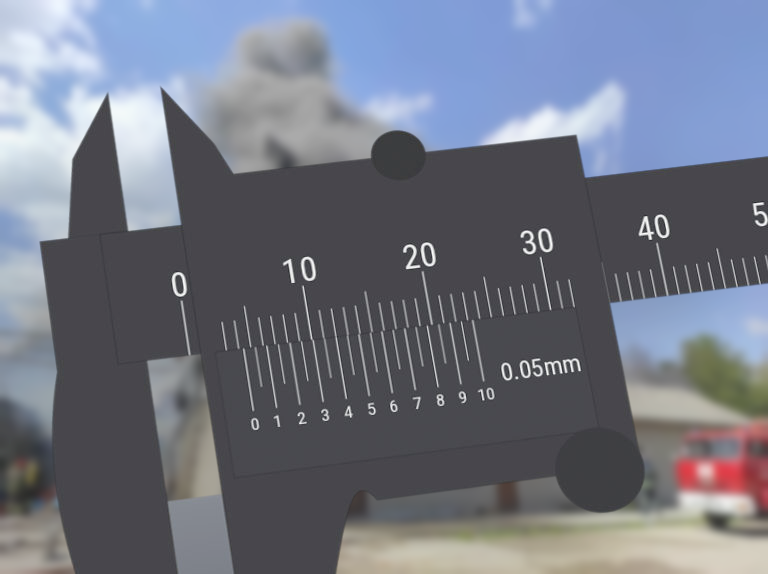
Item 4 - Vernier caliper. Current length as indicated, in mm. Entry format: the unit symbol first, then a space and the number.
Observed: mm 4.4
